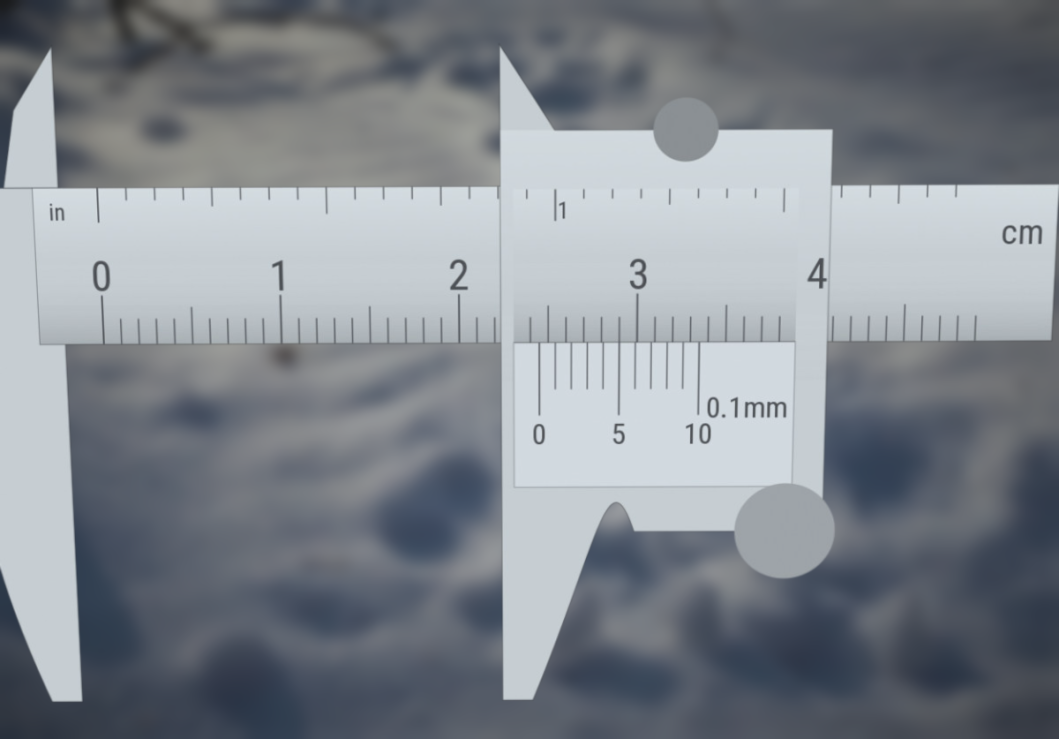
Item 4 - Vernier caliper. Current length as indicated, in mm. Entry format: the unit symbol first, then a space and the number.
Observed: mm 24.5
